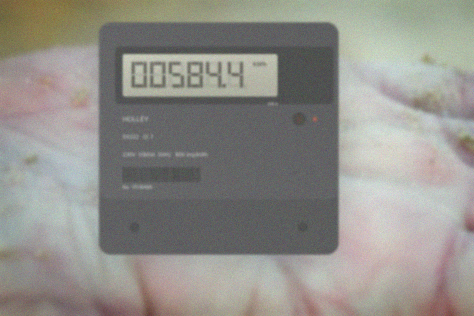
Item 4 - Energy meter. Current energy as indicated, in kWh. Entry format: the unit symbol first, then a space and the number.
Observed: kWh 584.4
